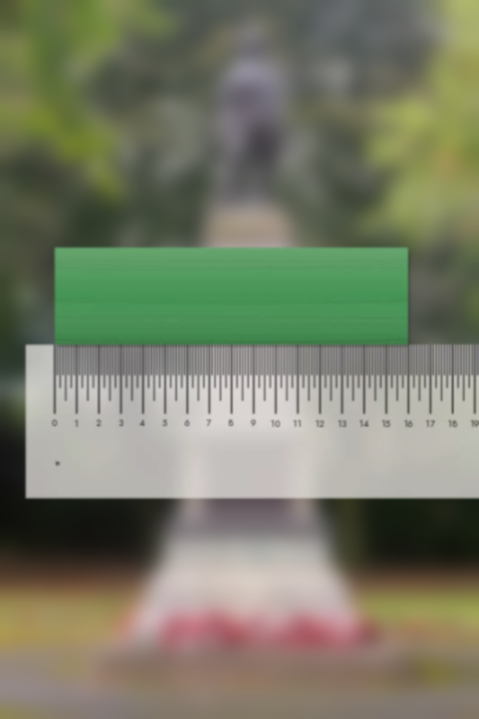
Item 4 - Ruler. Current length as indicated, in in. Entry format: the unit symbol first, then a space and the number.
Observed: in 16
